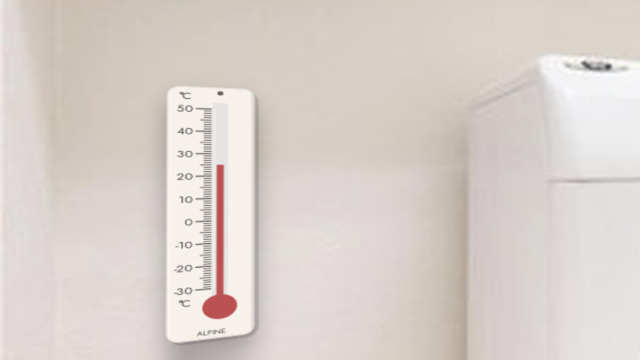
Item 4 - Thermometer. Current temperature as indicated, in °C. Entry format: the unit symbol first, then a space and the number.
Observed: °C 25
